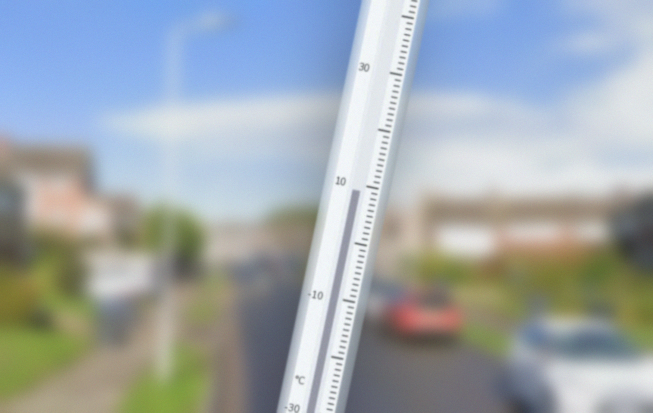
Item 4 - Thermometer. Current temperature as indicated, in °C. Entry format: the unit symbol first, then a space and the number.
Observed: °C 9
